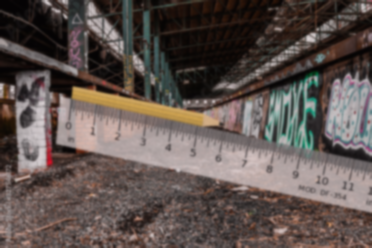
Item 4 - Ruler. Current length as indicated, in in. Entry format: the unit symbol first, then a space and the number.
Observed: in 6
